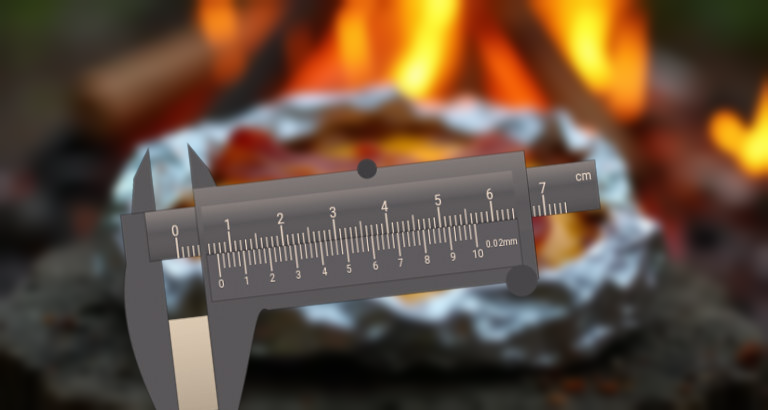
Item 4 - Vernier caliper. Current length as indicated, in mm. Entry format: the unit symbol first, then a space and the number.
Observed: mm 7.5
